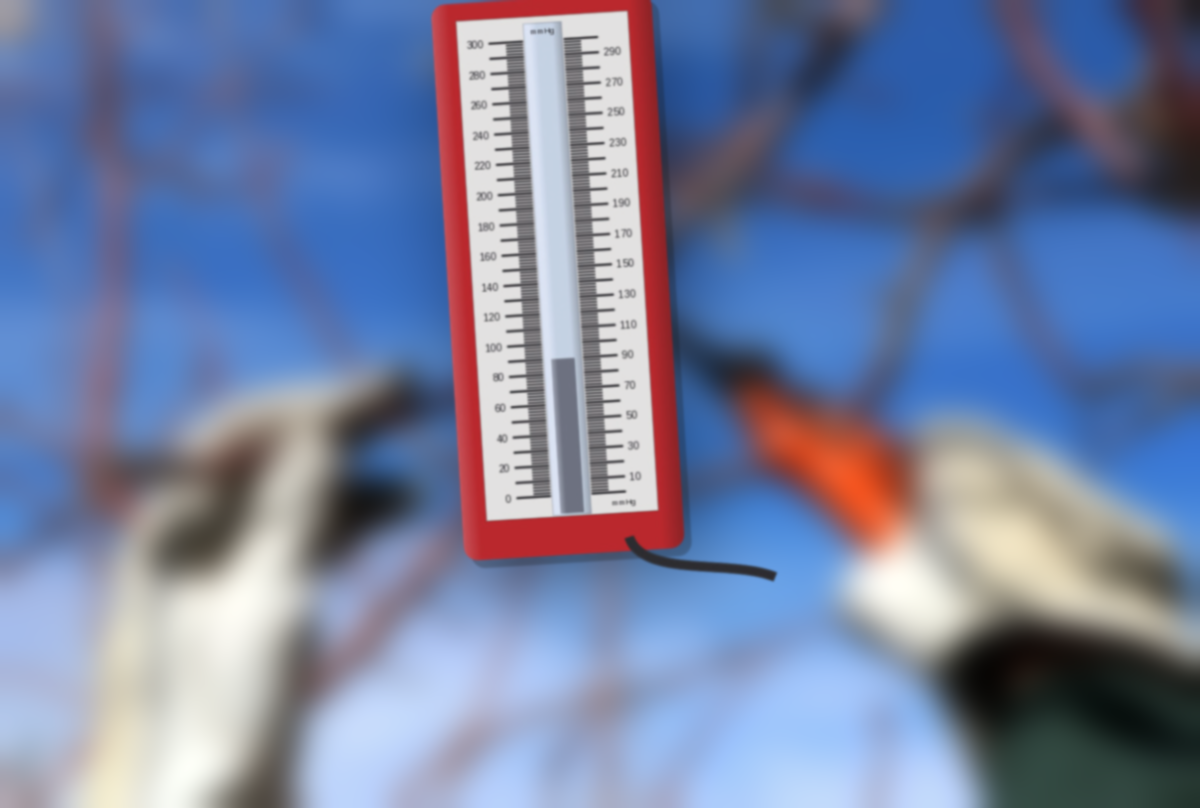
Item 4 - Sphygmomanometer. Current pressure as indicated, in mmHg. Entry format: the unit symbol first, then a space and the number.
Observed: mmHg 90
